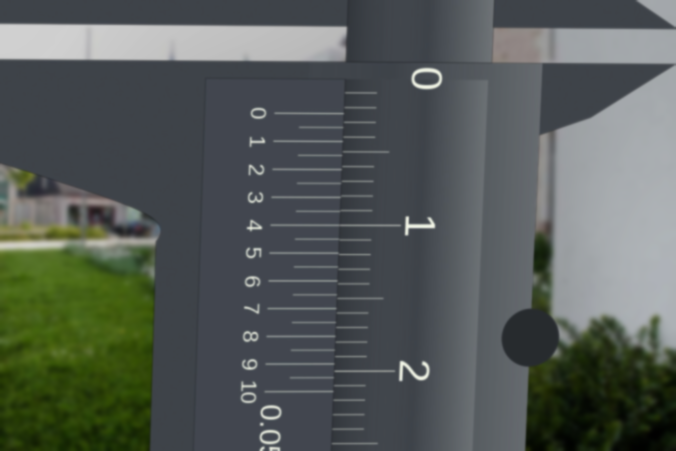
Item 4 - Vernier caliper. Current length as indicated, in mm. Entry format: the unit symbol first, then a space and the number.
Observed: mm 2.4
